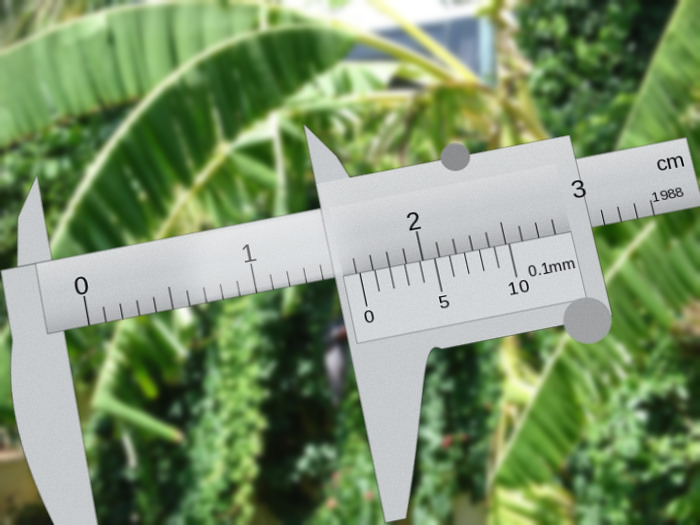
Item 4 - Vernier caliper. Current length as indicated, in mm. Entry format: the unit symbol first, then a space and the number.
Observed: mm 16.2
